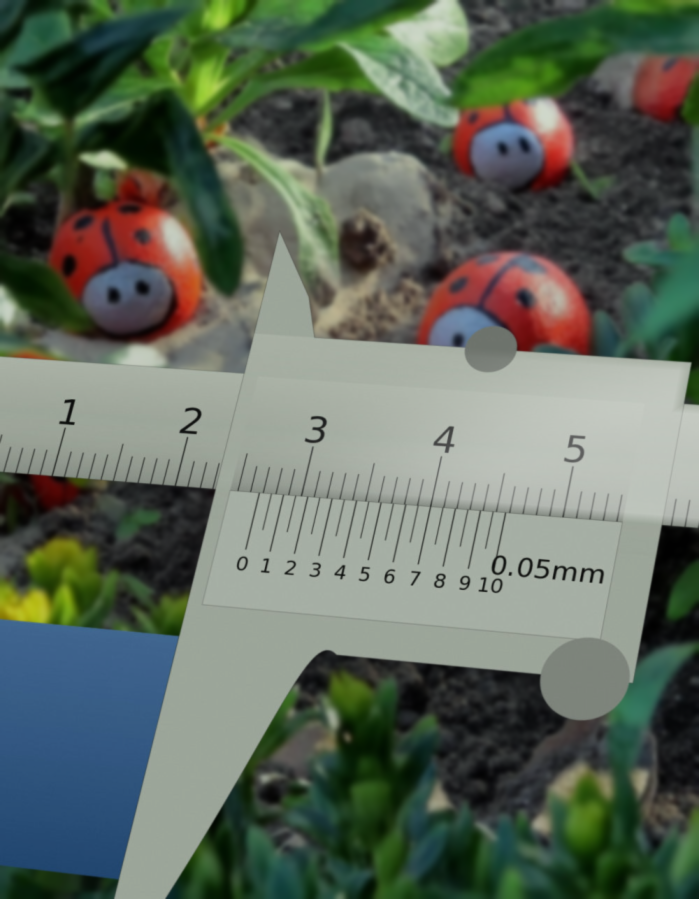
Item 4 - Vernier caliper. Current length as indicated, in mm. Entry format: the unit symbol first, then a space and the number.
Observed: mm 26.7
